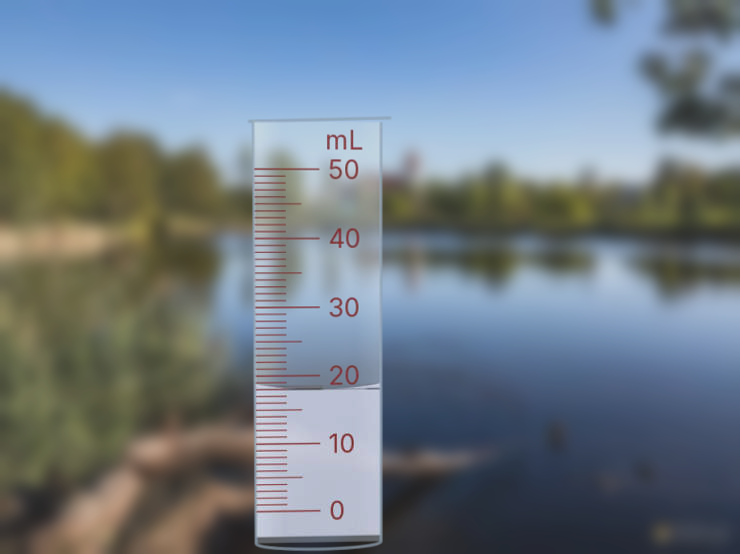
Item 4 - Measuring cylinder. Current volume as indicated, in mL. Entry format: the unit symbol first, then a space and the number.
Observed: mL 18
